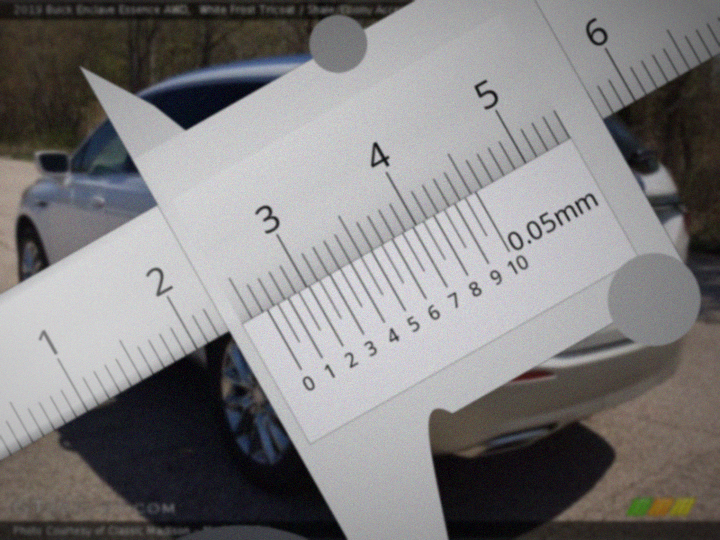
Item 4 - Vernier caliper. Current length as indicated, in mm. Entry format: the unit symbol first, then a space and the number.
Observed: mm 26.4
